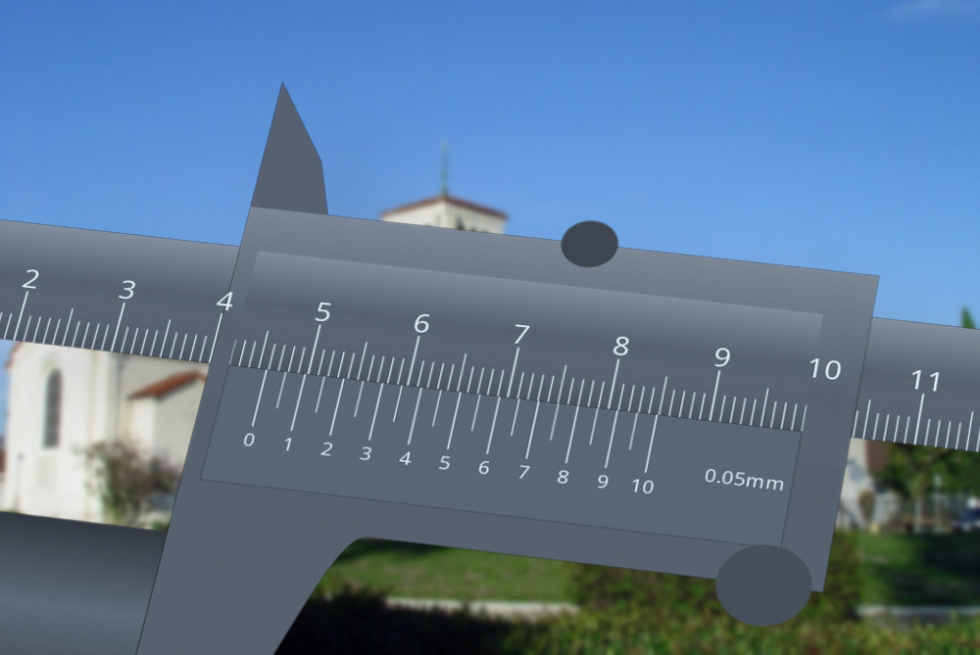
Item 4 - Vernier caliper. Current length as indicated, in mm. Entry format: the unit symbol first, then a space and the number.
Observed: mm 45.8
